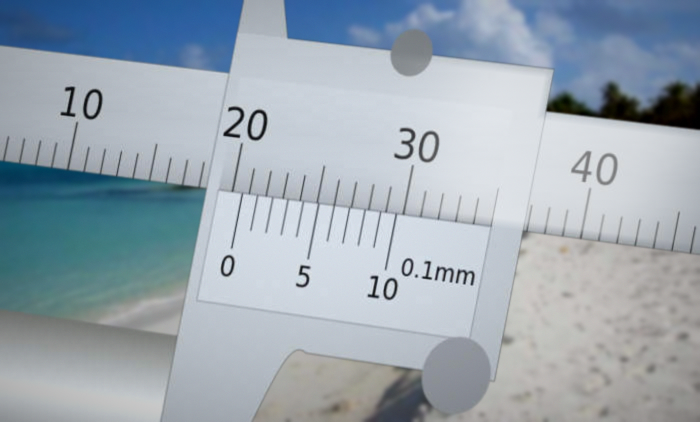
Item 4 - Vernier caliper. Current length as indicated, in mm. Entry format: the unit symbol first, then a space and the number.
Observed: mm 20.6
